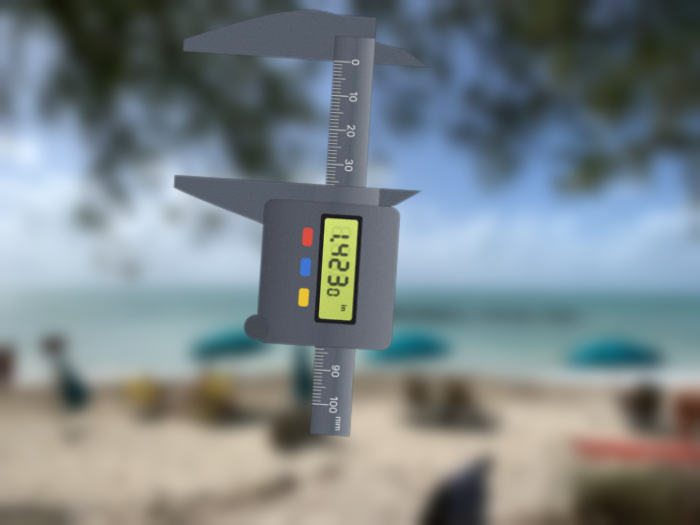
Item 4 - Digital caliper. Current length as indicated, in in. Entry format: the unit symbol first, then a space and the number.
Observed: in 1.4230
